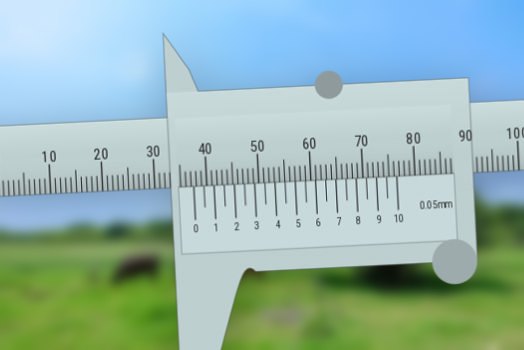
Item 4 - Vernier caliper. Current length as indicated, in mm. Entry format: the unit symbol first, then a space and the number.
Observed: mm 37.5
